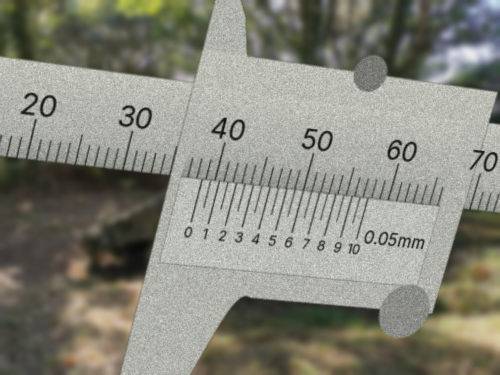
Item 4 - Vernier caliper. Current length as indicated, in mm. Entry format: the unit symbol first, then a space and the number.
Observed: mm 38.6
